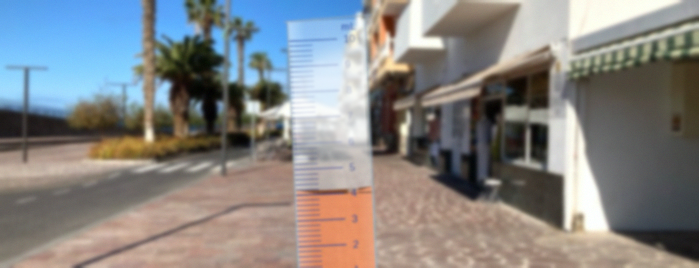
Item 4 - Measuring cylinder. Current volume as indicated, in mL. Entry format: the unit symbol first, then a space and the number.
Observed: mL 4
